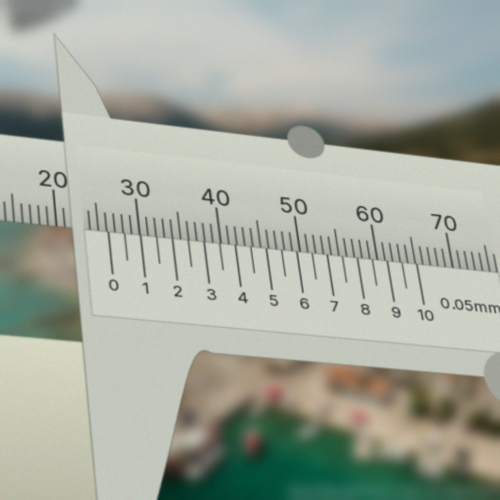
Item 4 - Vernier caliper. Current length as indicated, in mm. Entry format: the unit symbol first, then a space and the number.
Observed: mm 26.2
